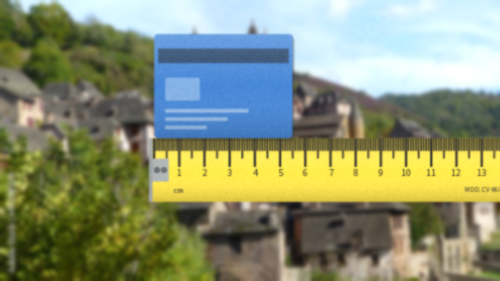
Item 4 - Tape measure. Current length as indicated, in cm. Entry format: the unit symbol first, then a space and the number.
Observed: cm 5.5
